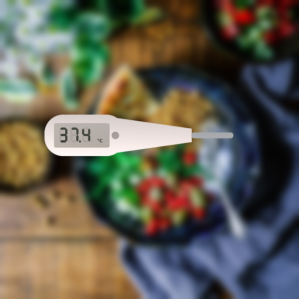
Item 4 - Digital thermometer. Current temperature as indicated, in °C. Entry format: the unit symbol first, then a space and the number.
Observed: °C 37.4
